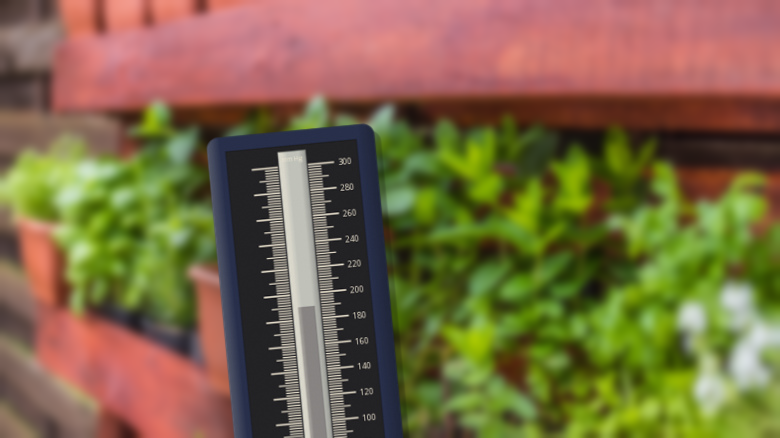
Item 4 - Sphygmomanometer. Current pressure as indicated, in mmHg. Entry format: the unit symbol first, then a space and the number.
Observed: mmHg 190
